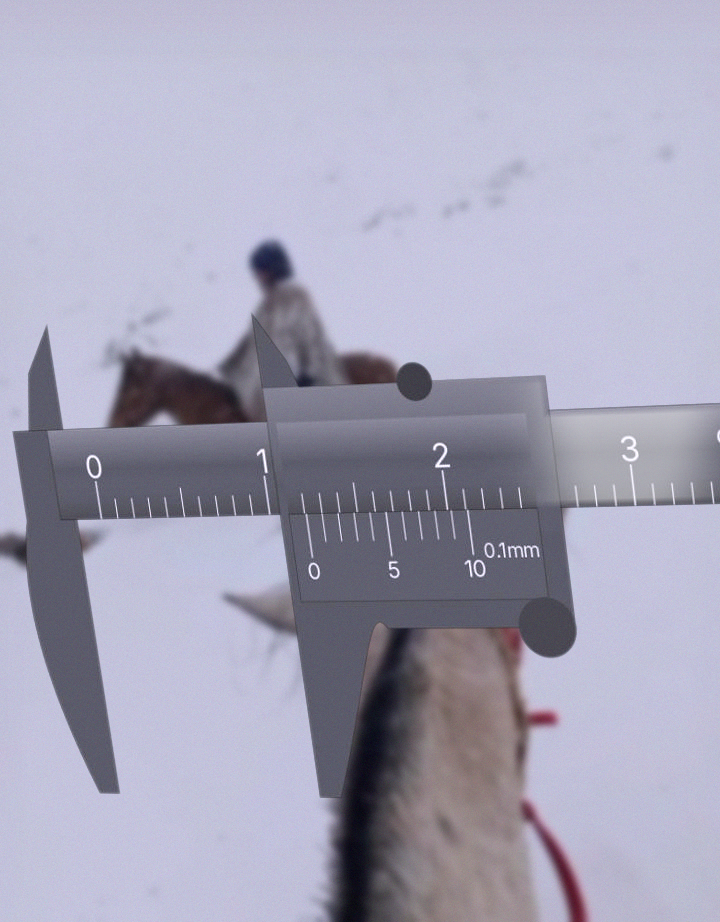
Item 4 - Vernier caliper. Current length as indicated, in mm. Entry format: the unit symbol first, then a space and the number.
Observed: mm 12.1
